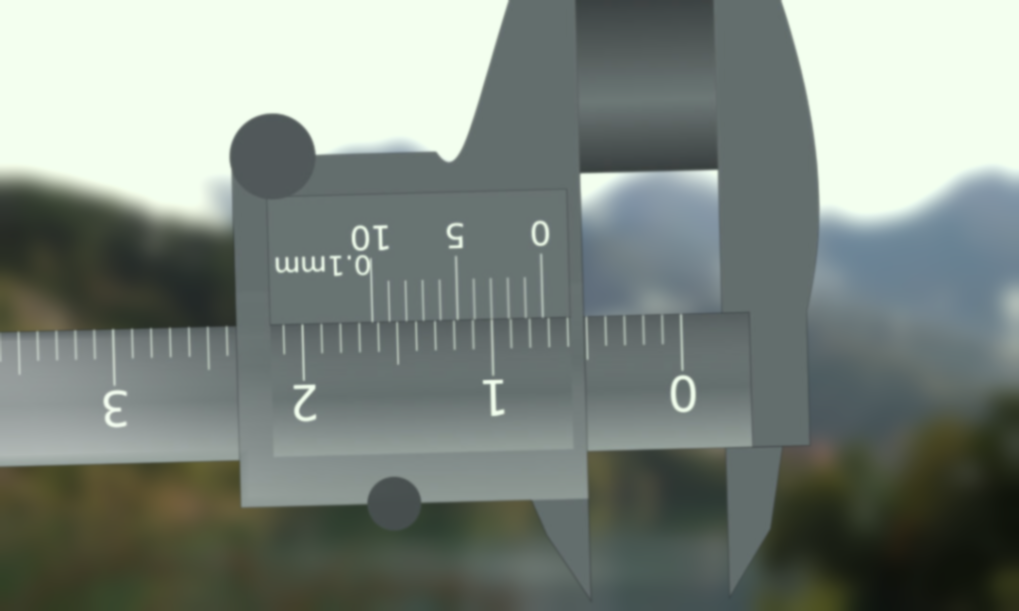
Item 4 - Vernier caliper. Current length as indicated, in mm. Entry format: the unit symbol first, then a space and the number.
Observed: mm 7.3
